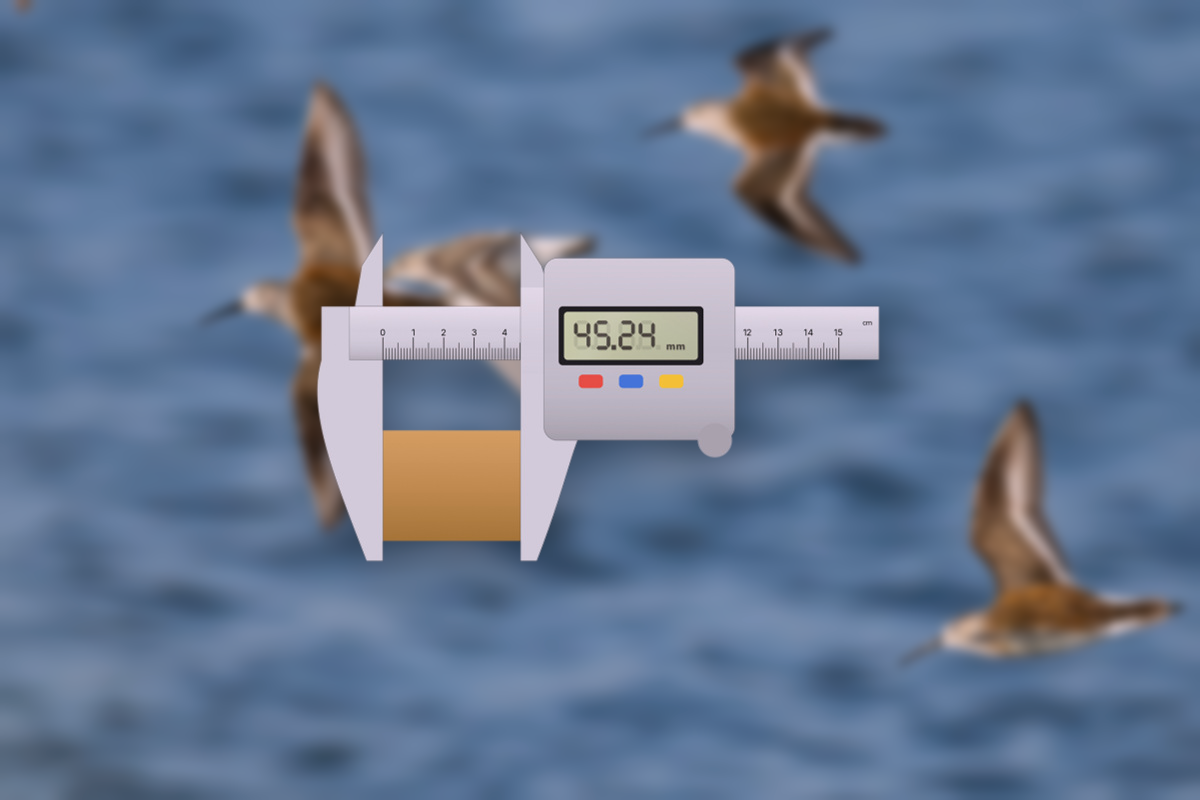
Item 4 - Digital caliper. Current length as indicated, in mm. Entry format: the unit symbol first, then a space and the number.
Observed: mm 45.24
